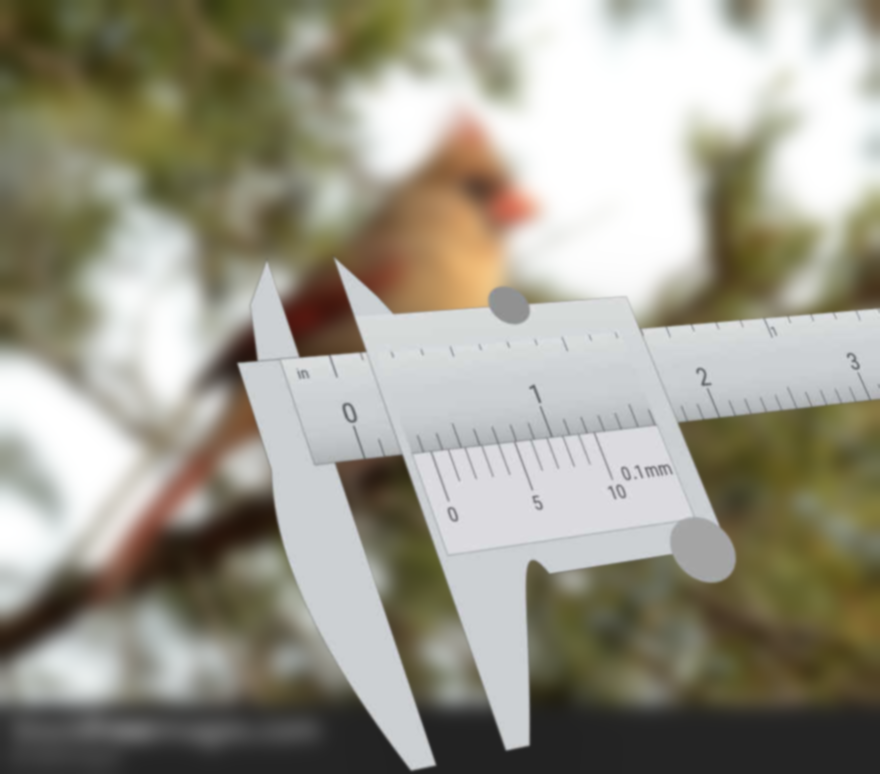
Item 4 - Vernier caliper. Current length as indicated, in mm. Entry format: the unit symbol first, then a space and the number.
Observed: mm 3.4
